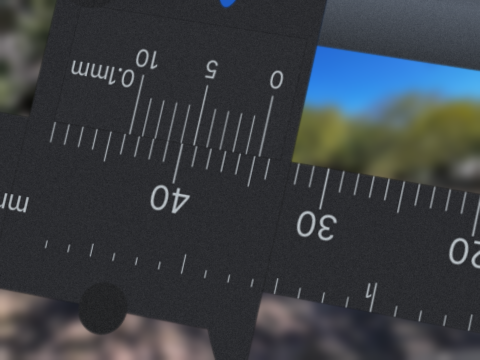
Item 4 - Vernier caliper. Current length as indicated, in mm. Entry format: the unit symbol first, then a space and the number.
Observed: mm 34.7
